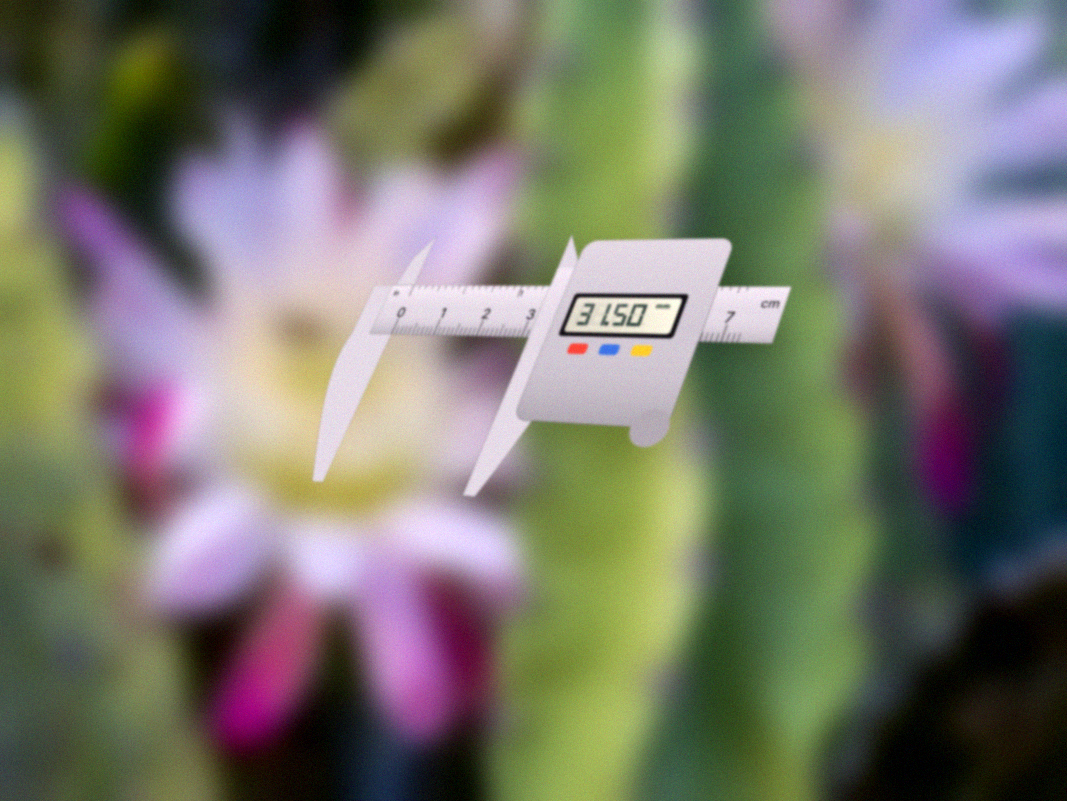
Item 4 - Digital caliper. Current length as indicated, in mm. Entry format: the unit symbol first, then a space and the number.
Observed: mm 31.50
